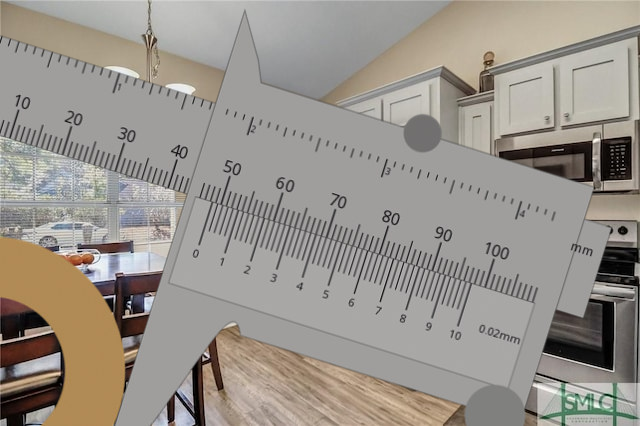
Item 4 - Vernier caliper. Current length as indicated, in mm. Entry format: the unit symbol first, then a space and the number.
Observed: mm 48.4
